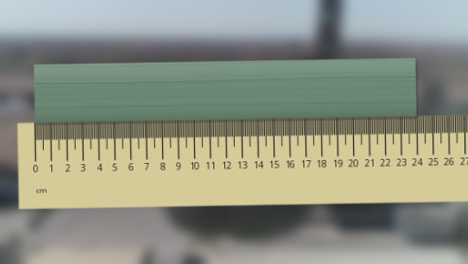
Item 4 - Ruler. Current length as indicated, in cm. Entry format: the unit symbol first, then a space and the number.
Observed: cm 24
